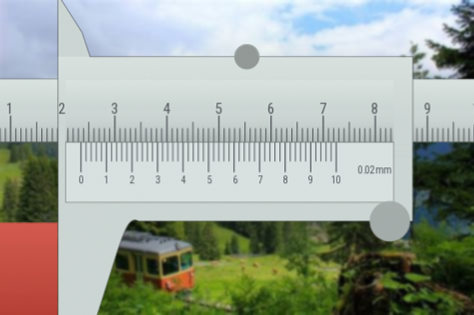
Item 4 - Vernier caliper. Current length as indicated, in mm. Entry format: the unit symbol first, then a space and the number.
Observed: mm 23.5
